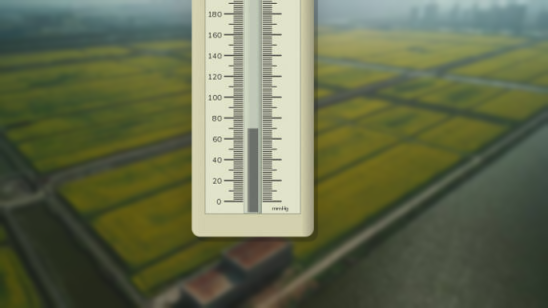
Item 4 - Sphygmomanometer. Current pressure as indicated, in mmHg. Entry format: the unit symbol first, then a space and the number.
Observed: mmHg 70
